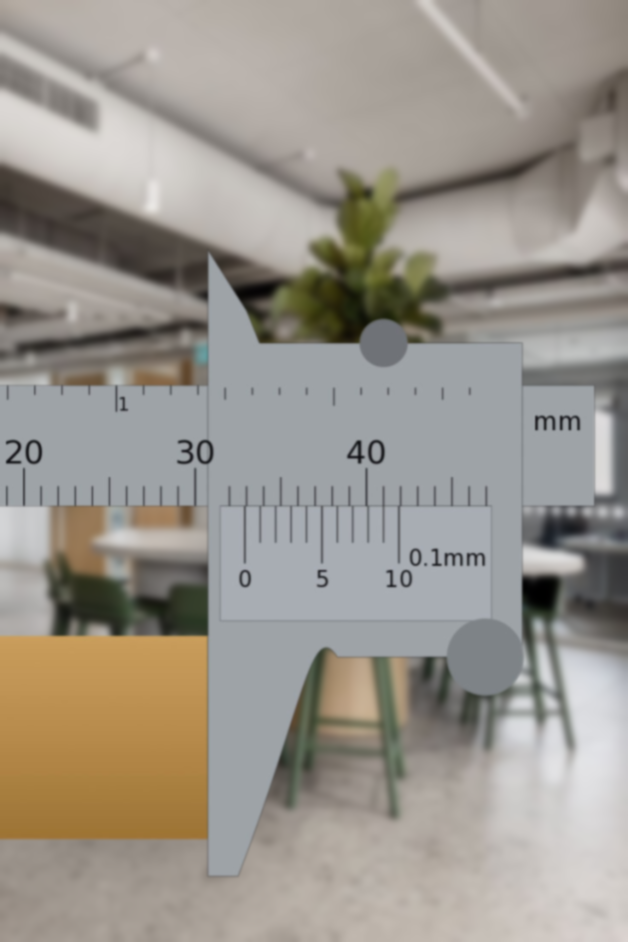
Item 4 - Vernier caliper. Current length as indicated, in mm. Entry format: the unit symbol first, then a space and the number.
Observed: mm 32.9
